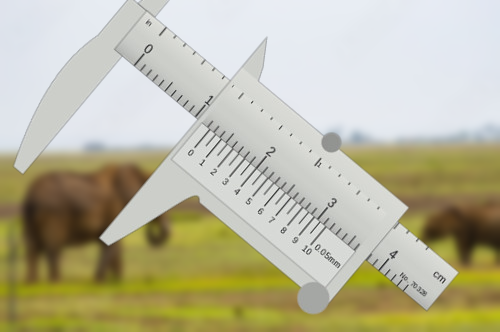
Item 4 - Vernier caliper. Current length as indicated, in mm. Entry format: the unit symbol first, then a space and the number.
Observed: mm 12.4
